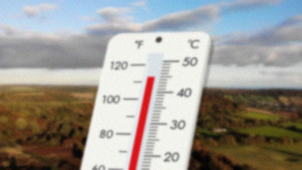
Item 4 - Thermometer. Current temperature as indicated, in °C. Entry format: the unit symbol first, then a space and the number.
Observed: °C 45
